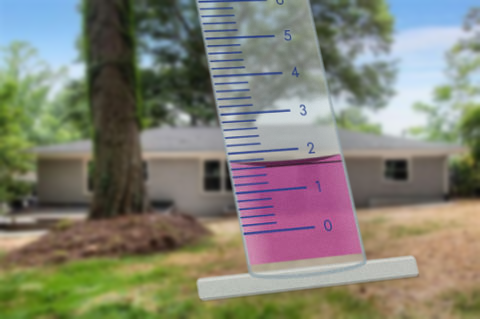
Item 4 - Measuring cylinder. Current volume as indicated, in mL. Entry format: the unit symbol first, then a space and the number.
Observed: mL 1.6
